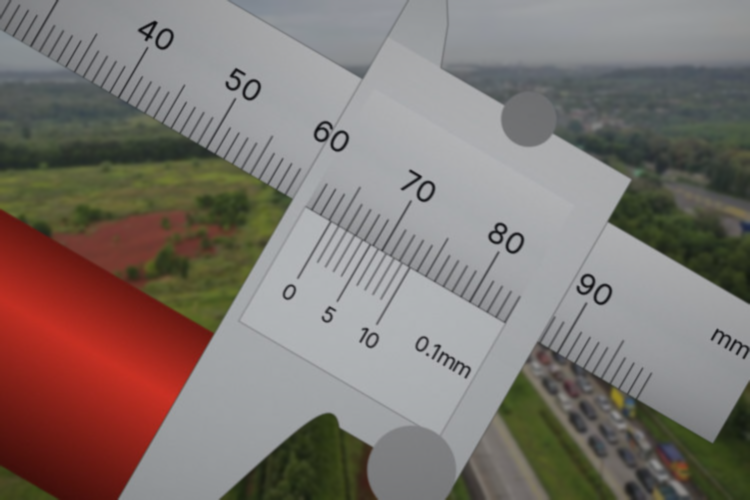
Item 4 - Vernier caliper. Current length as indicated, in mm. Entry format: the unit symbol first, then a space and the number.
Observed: mm 64.2
